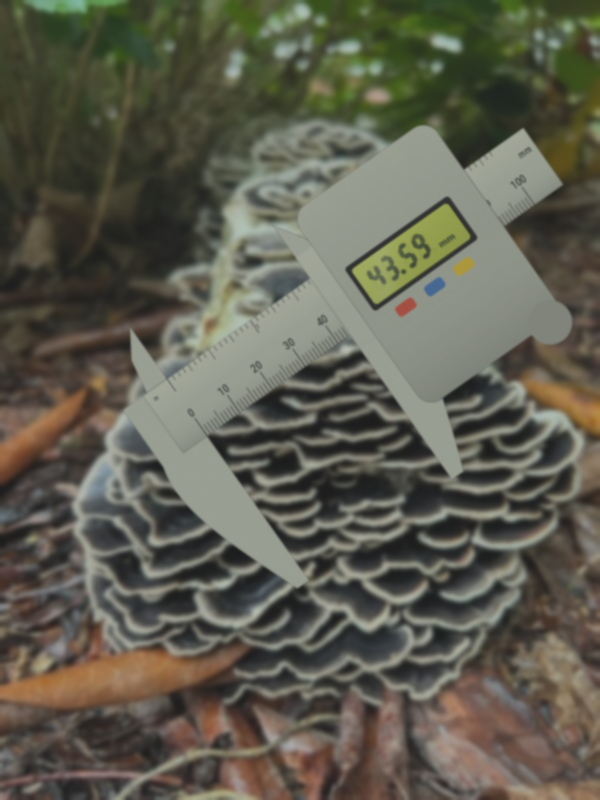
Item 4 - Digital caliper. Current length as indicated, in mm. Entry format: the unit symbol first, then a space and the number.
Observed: mm 43.59
